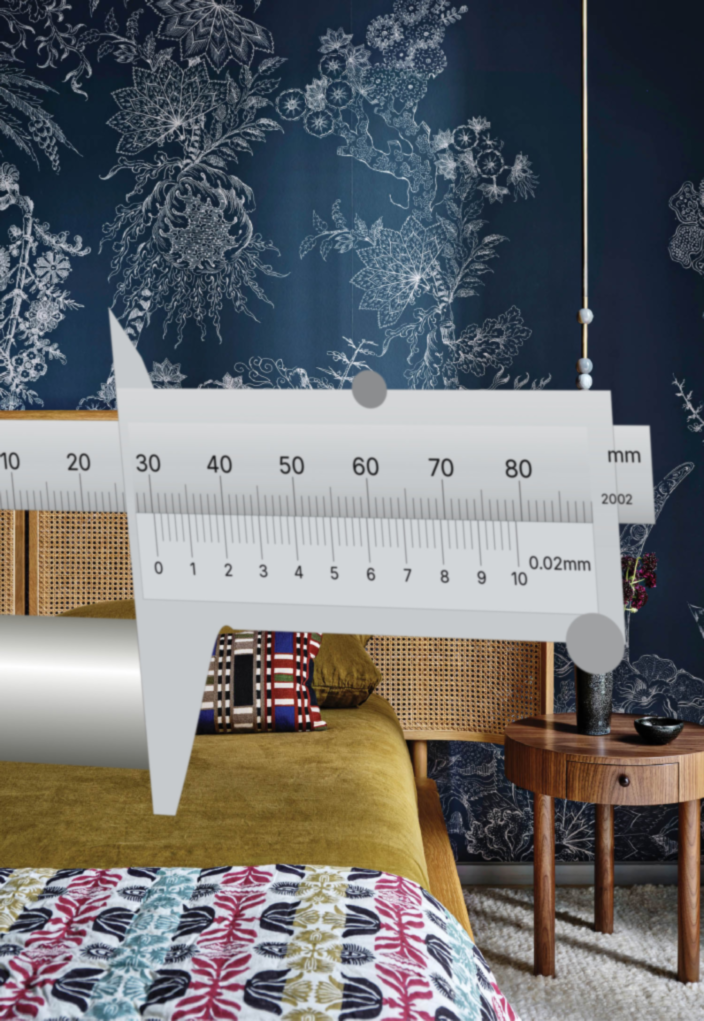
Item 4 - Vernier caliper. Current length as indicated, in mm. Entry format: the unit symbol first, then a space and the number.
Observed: mm 30.2
